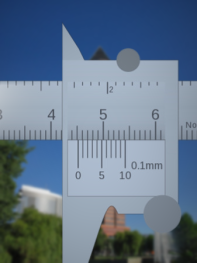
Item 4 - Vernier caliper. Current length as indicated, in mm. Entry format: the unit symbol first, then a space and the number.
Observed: mm 45.2
